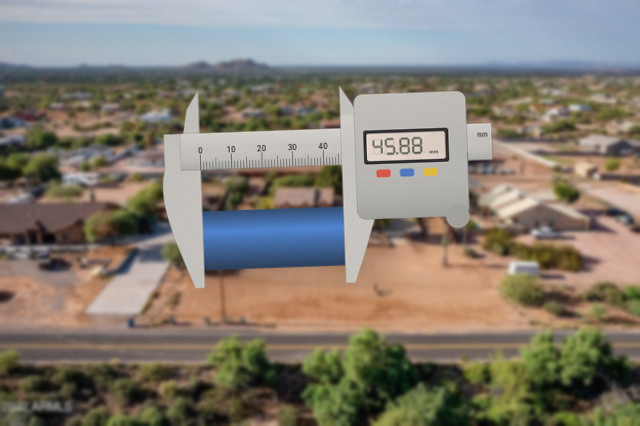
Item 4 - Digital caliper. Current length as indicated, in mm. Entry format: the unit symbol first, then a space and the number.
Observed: mm 45.88
